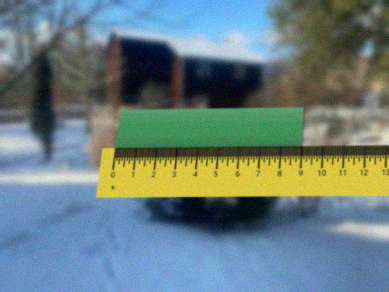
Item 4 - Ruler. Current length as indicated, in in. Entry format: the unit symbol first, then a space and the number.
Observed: in 9
